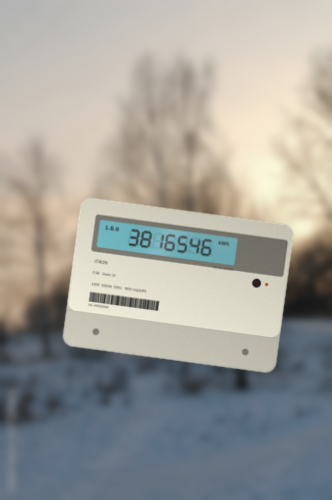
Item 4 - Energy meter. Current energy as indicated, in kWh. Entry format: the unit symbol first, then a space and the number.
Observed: kWh 3816546
